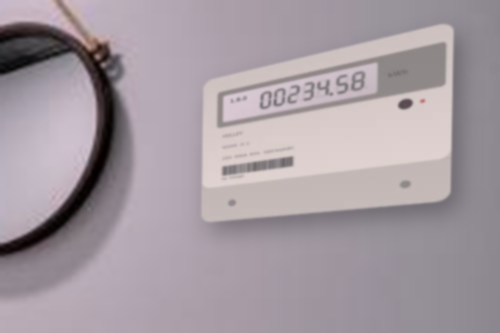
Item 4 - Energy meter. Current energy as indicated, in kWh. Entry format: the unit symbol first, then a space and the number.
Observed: kWh 234.58
